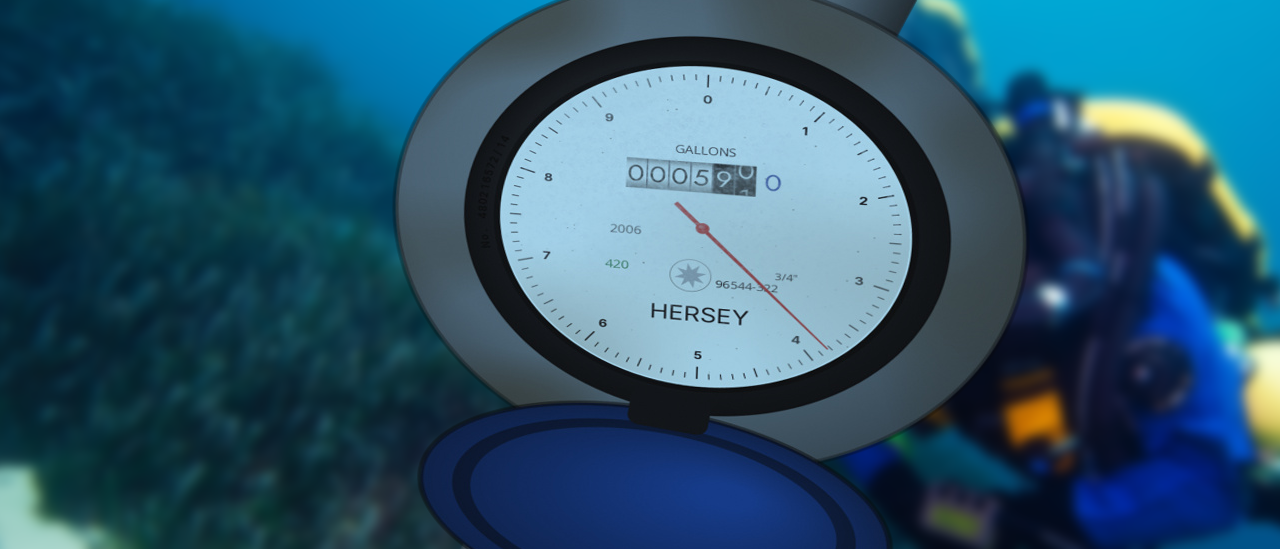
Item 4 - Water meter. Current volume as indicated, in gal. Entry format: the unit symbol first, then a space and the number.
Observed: gal 5903.8
